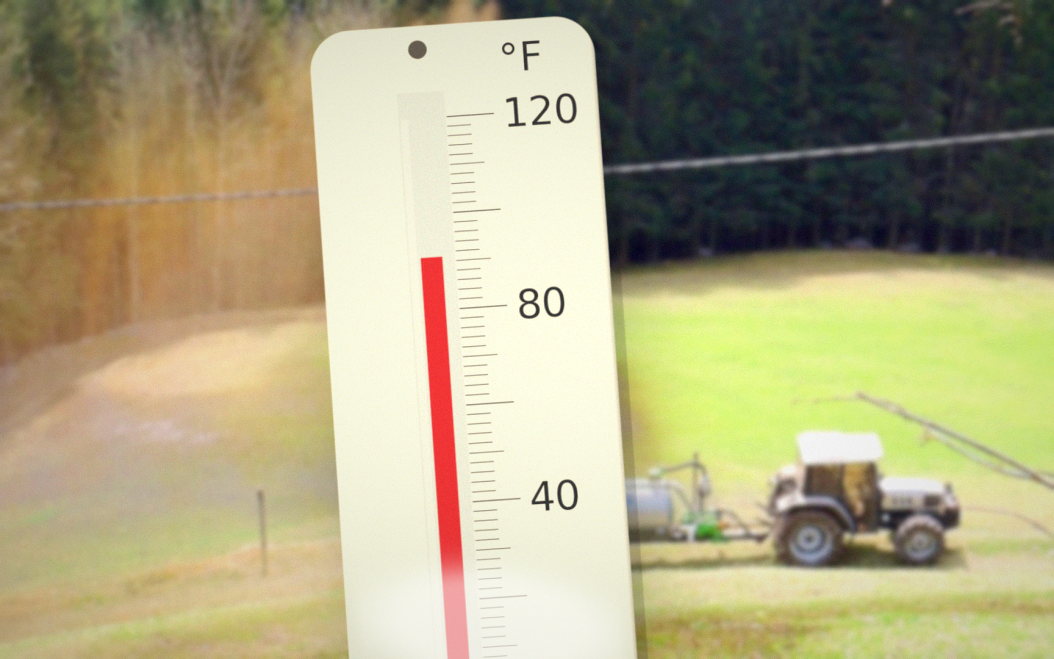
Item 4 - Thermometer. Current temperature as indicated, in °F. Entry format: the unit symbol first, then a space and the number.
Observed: °F 91
